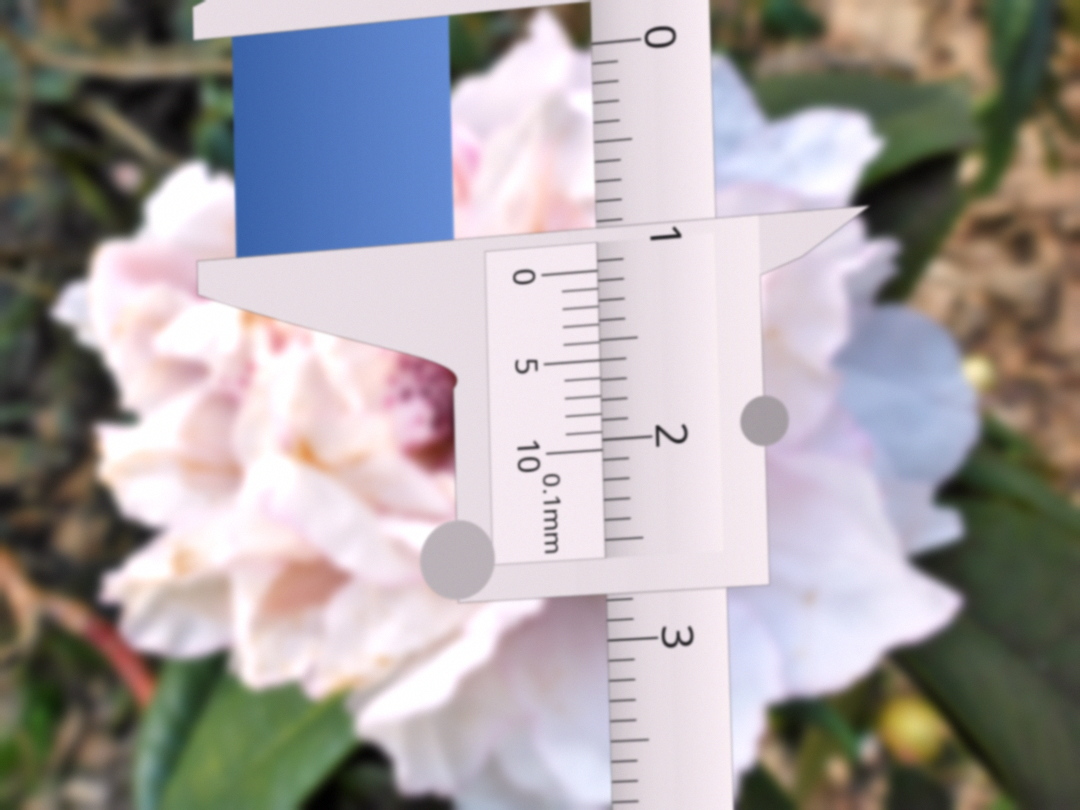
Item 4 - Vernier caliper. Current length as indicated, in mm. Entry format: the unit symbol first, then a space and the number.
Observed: mm 11.5
